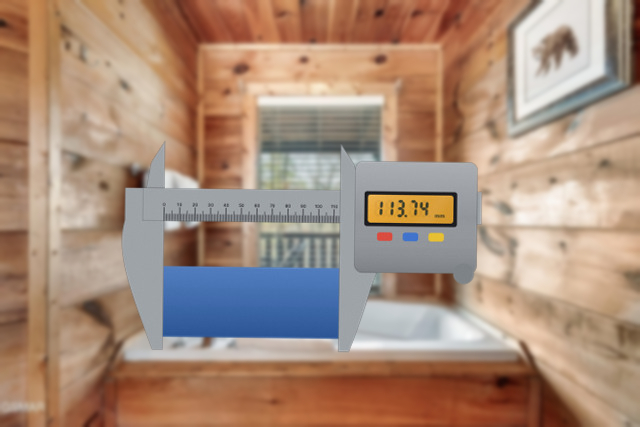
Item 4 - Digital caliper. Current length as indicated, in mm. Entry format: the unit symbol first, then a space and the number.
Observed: mm 113.74
